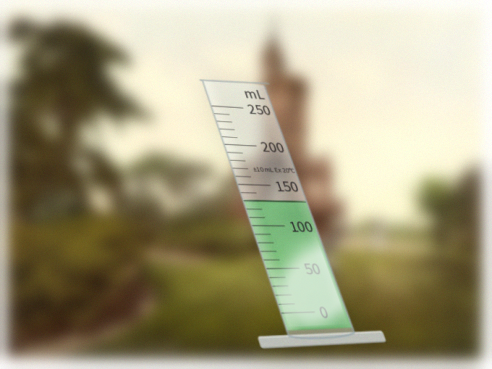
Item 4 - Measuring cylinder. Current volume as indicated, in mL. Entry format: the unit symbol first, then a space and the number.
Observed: mL 130
